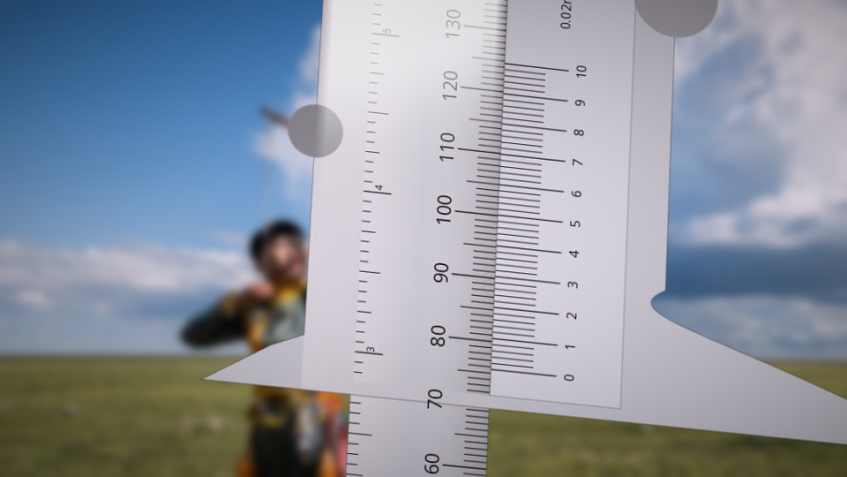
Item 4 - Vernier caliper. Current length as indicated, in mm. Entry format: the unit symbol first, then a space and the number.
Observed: mm 75.6
